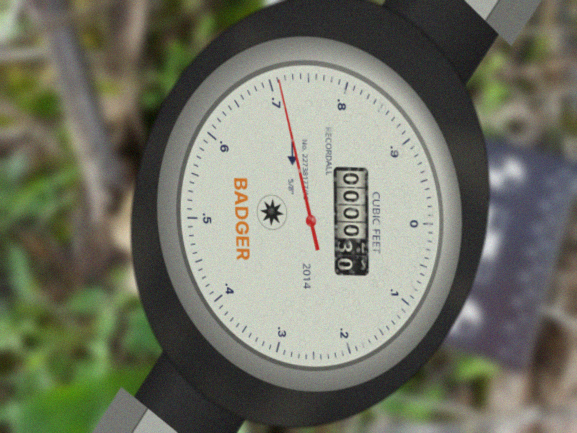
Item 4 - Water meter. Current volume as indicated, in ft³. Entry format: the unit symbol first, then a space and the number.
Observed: ft³ 29.71
